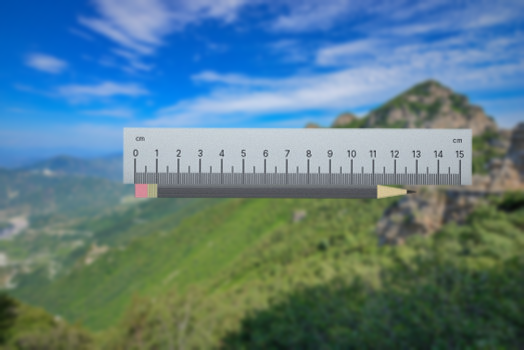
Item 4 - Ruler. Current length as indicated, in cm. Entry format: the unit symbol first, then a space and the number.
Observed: cm 13
